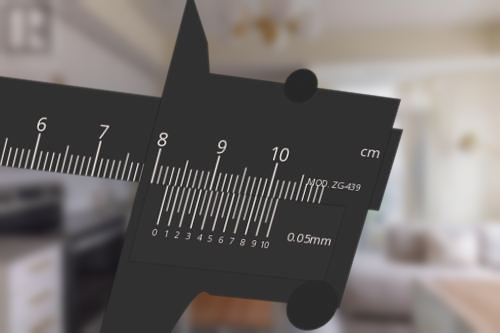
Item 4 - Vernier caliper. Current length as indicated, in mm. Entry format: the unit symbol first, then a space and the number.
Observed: mm 82.8
